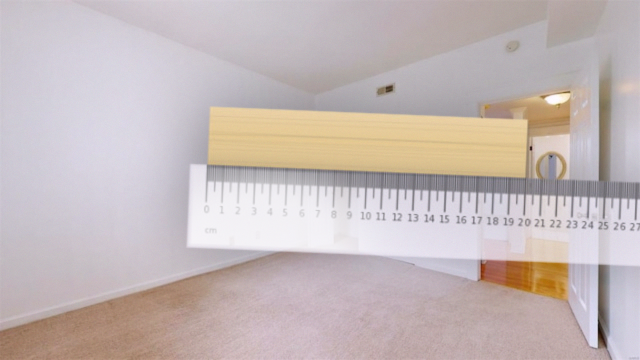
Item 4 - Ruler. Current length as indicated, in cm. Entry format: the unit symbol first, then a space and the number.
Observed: cm 20
